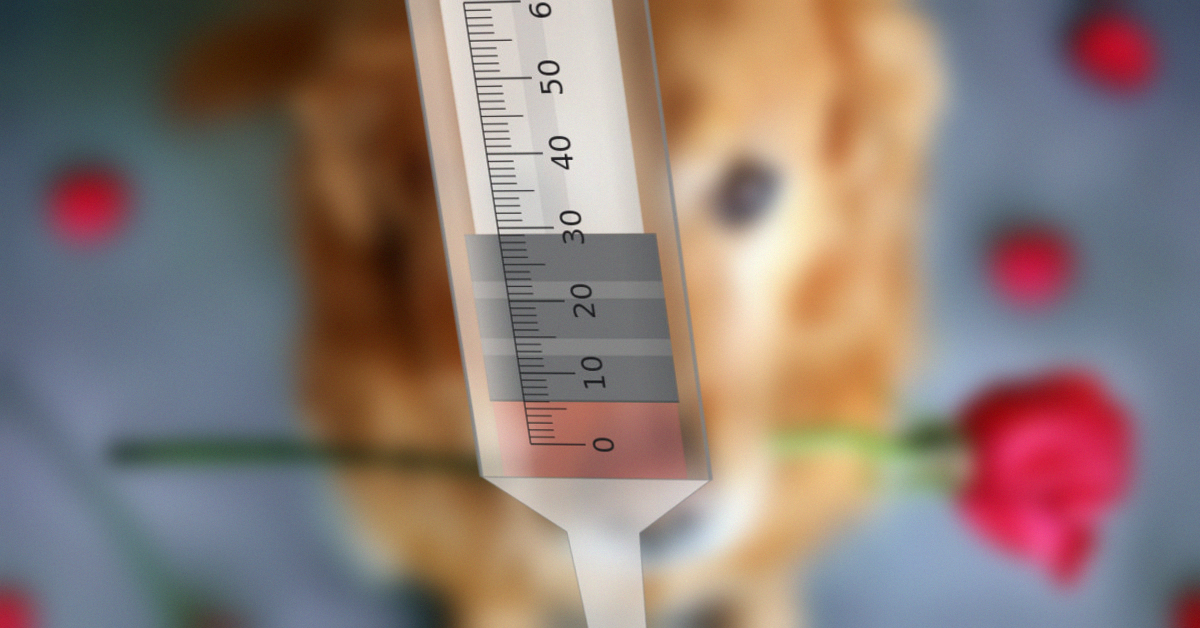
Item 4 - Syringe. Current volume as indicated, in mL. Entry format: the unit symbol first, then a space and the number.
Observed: mL 6
